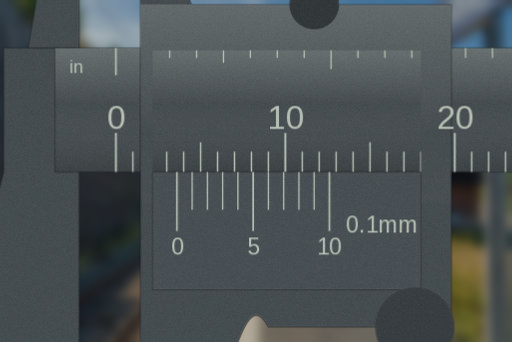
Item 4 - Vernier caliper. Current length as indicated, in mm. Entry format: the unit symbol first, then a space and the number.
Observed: mm 3.6
